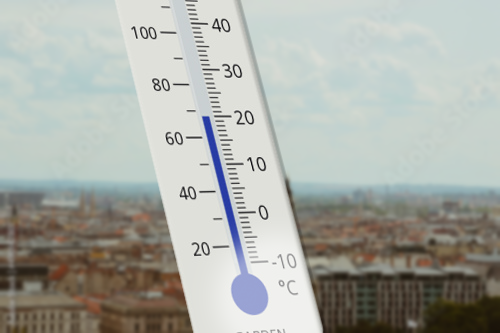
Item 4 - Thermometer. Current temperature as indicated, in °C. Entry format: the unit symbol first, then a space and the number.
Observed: °C 20
